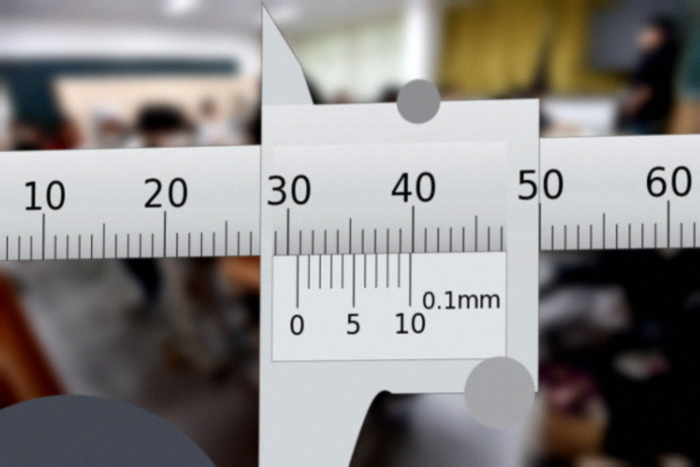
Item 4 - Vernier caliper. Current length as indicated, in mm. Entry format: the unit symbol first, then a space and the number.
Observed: mm 30.8
